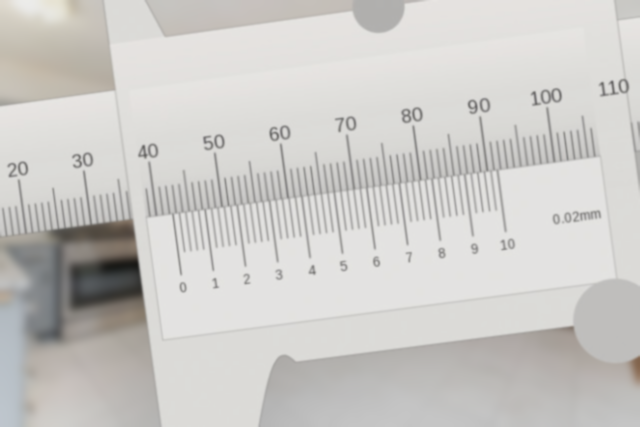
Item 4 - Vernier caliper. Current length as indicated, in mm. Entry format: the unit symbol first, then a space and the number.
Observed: mm 42.5
